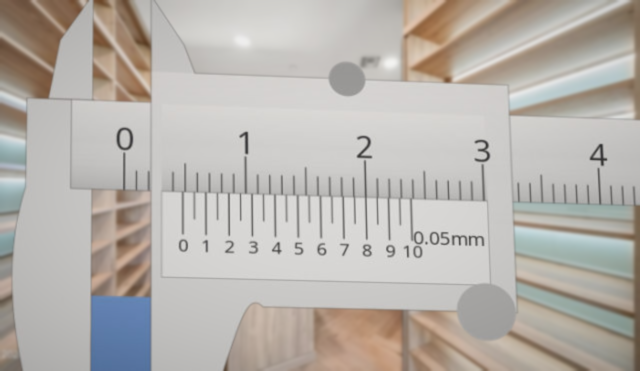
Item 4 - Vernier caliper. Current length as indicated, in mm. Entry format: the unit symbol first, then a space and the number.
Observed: mm 4.8
